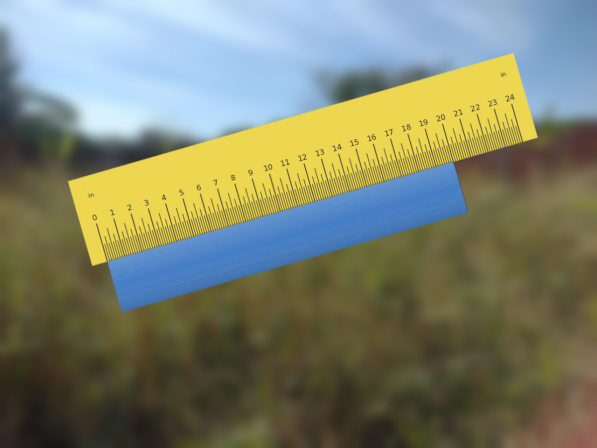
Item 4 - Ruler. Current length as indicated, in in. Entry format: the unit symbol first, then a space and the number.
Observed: in 20
